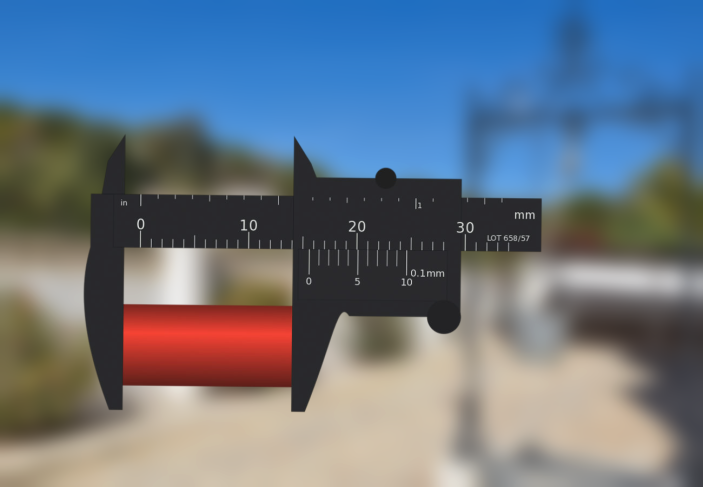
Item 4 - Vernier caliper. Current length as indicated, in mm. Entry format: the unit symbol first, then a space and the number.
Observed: mm 15.6
